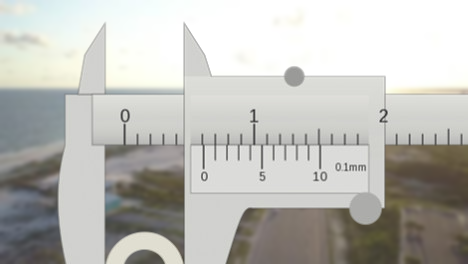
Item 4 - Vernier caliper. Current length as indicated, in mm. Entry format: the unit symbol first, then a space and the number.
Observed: mm 6.1
